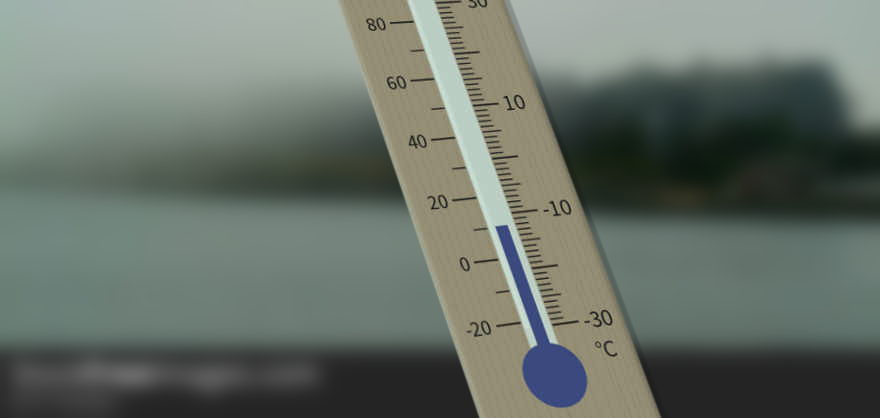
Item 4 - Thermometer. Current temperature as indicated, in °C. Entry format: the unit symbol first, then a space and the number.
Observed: °C -12
